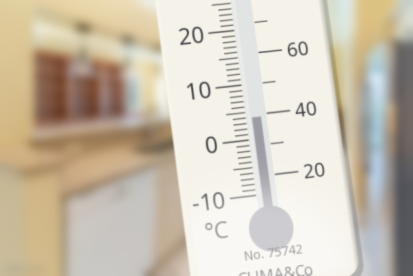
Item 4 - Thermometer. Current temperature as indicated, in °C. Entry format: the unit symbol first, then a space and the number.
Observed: °C 4
